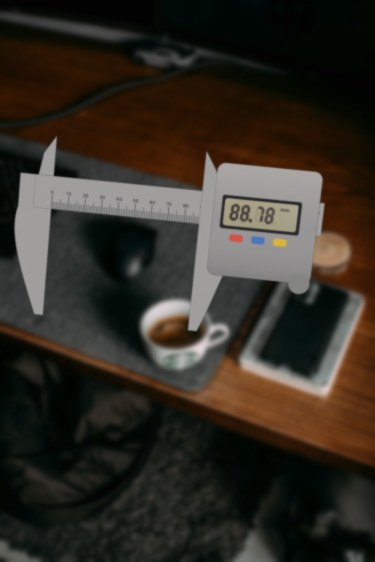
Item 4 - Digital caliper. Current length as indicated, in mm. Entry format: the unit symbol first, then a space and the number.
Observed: mm 88.78
